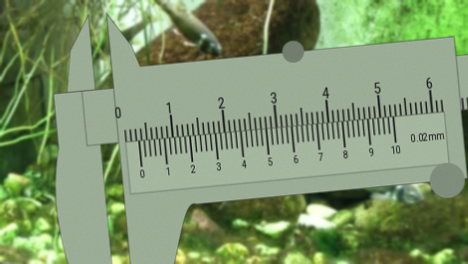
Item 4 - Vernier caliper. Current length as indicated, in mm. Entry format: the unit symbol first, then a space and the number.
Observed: mm 3.5
